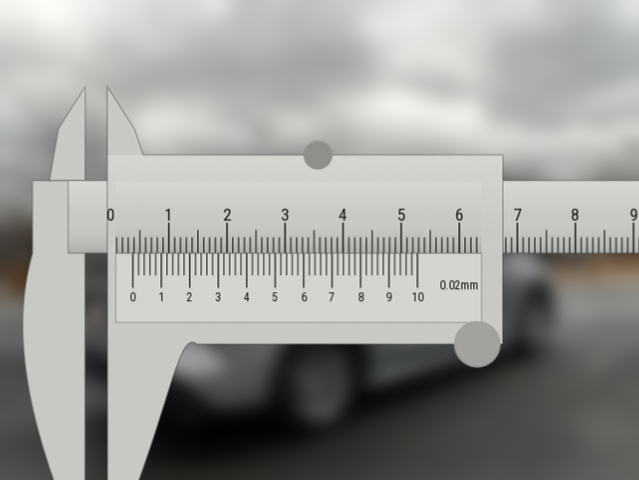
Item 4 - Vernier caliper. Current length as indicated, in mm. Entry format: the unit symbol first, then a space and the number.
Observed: mm 3.8
